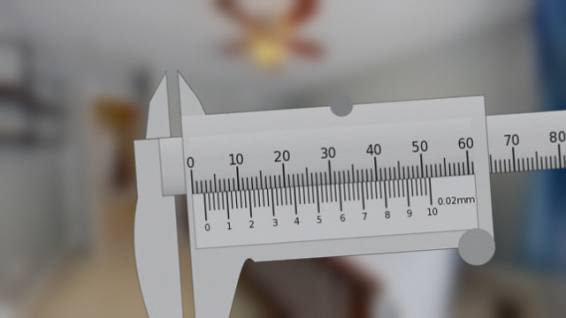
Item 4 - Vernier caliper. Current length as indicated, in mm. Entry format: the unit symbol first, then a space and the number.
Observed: mm 2.5
